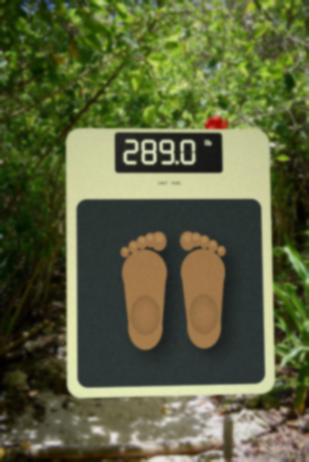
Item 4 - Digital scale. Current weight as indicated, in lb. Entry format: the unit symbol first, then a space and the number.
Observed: lb 289.0
